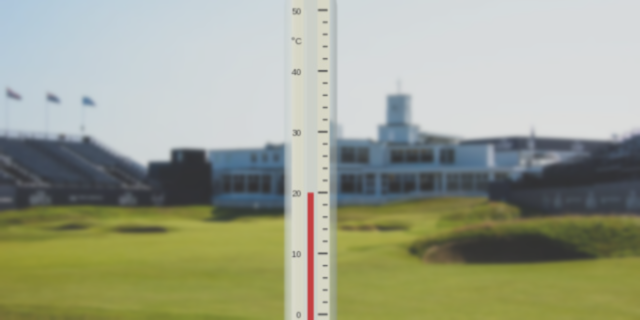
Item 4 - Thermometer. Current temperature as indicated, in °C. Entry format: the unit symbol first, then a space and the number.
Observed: °C 20
